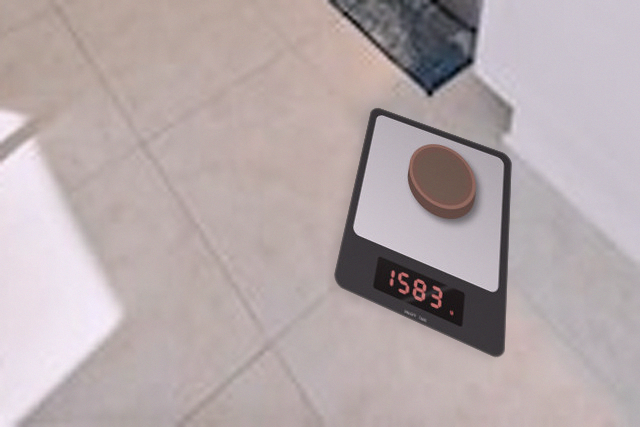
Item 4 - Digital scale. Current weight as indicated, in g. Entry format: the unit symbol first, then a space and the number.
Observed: g 1583
